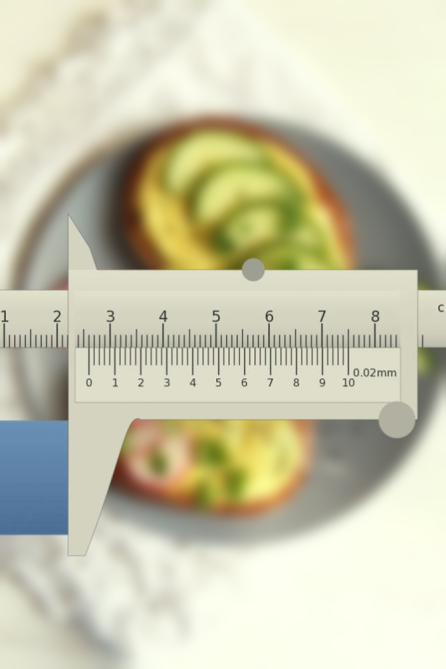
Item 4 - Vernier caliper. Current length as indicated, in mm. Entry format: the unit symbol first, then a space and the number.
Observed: mm 26.0
